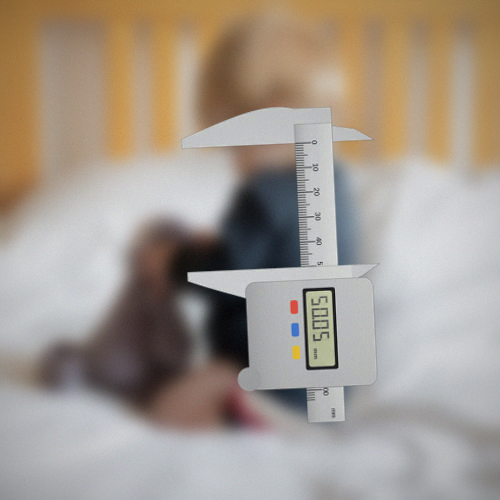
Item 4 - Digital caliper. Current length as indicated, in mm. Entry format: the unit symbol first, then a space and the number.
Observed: mm 50.05
